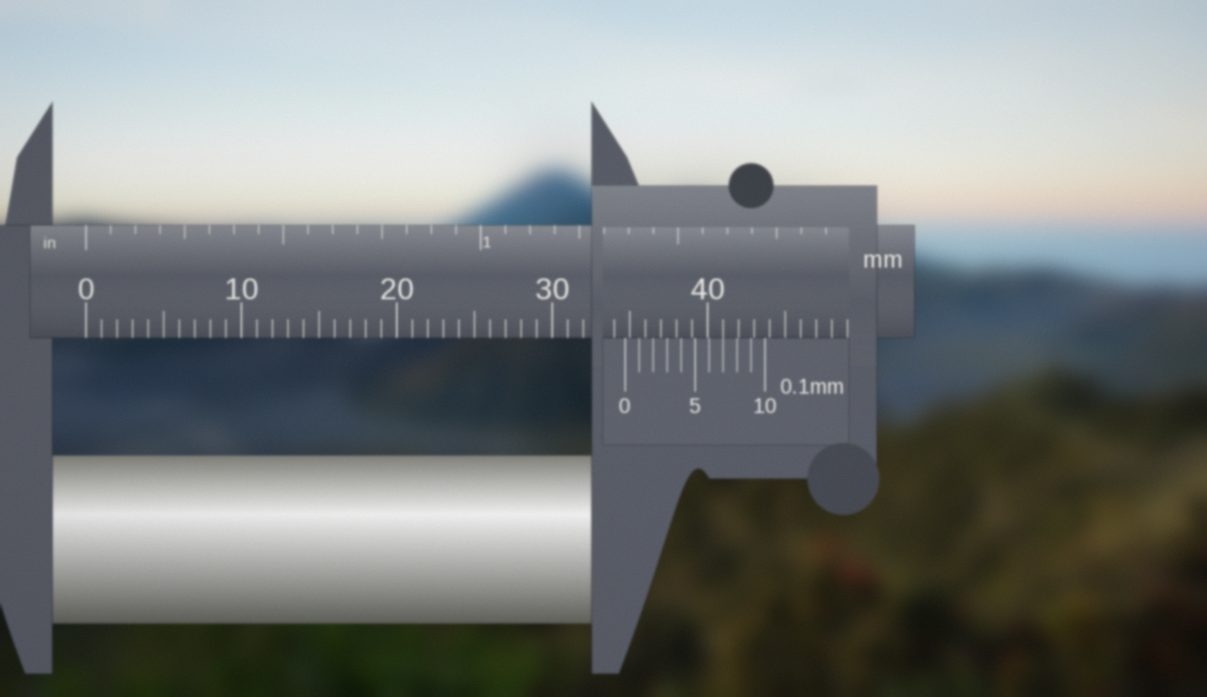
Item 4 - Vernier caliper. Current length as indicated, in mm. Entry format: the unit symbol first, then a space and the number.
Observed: mm 34.7
